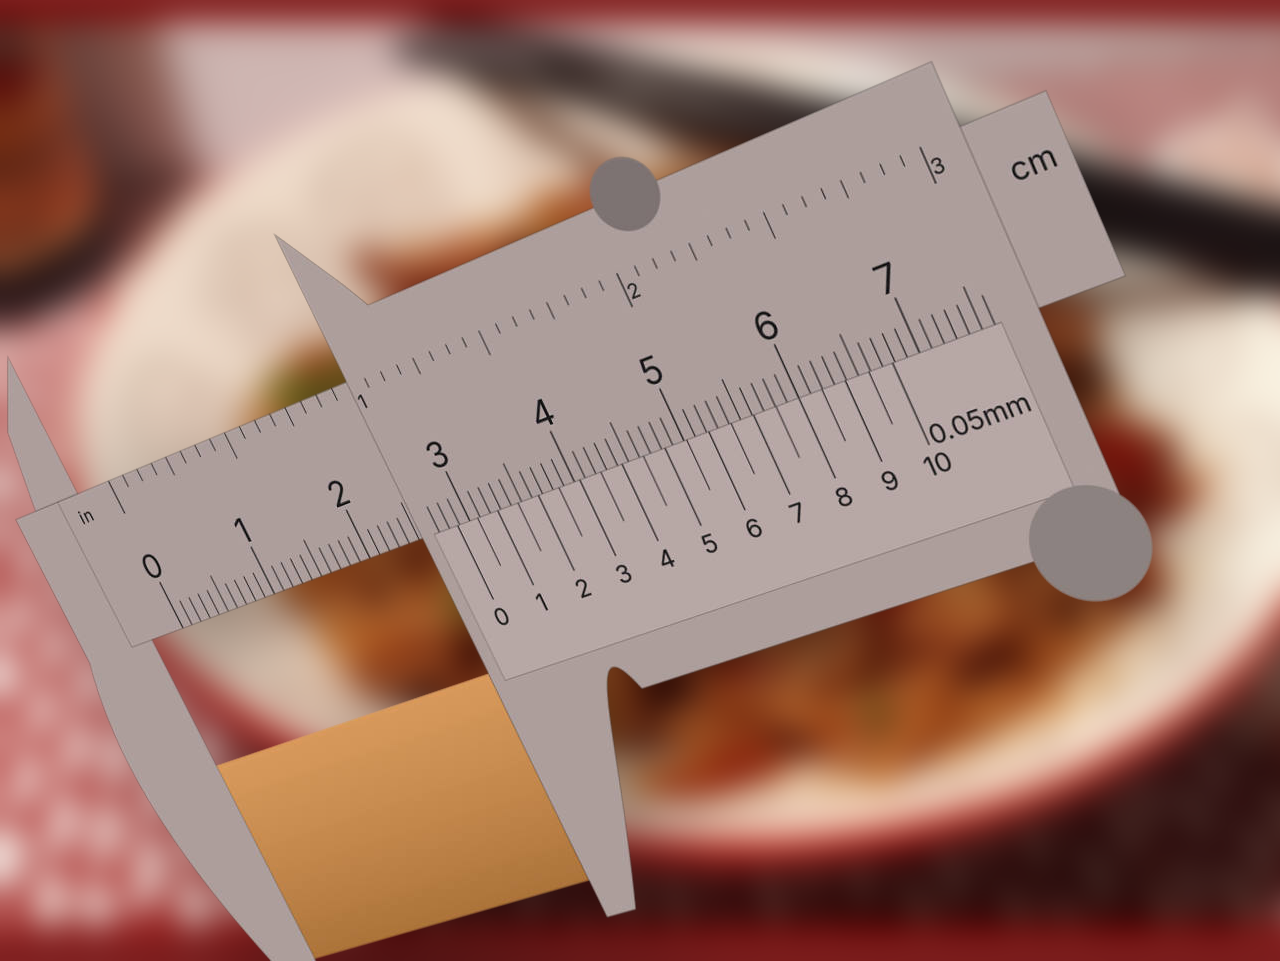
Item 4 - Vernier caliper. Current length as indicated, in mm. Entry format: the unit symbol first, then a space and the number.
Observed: mm 28.8
